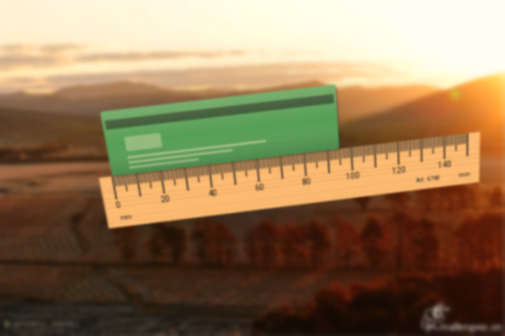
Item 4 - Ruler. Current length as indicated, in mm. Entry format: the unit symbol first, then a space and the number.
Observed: mm 95
